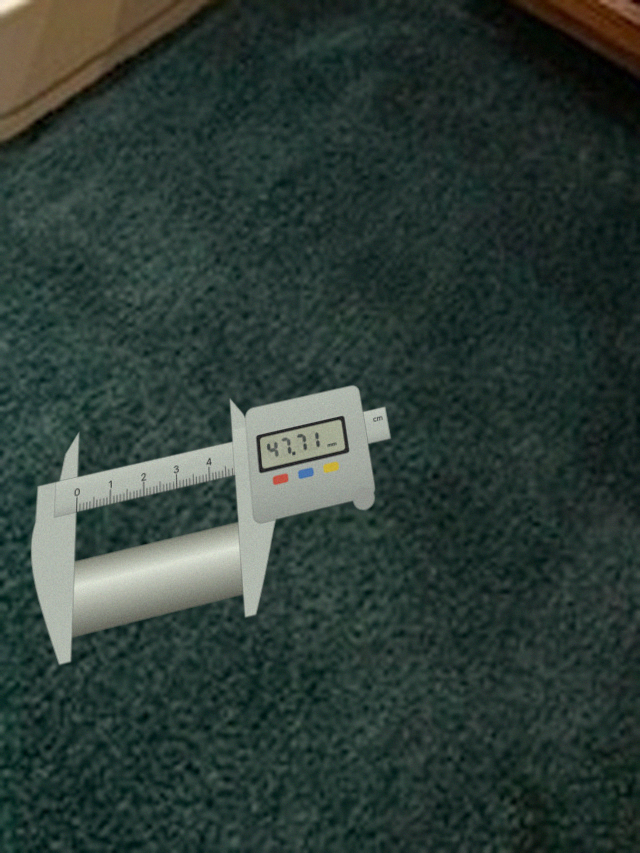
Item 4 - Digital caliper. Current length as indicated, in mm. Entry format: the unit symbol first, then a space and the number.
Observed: mm 47.71
